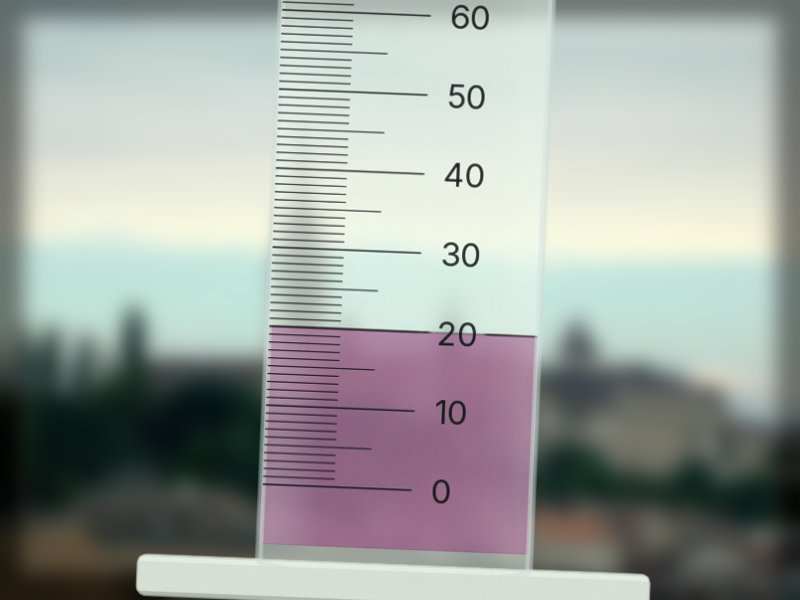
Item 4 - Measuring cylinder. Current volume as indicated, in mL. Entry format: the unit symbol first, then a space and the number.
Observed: mL 20
